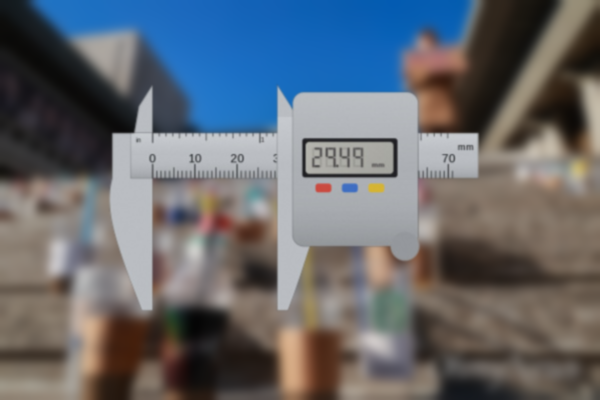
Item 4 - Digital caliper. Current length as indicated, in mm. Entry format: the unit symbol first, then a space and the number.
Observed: mm 29.49
